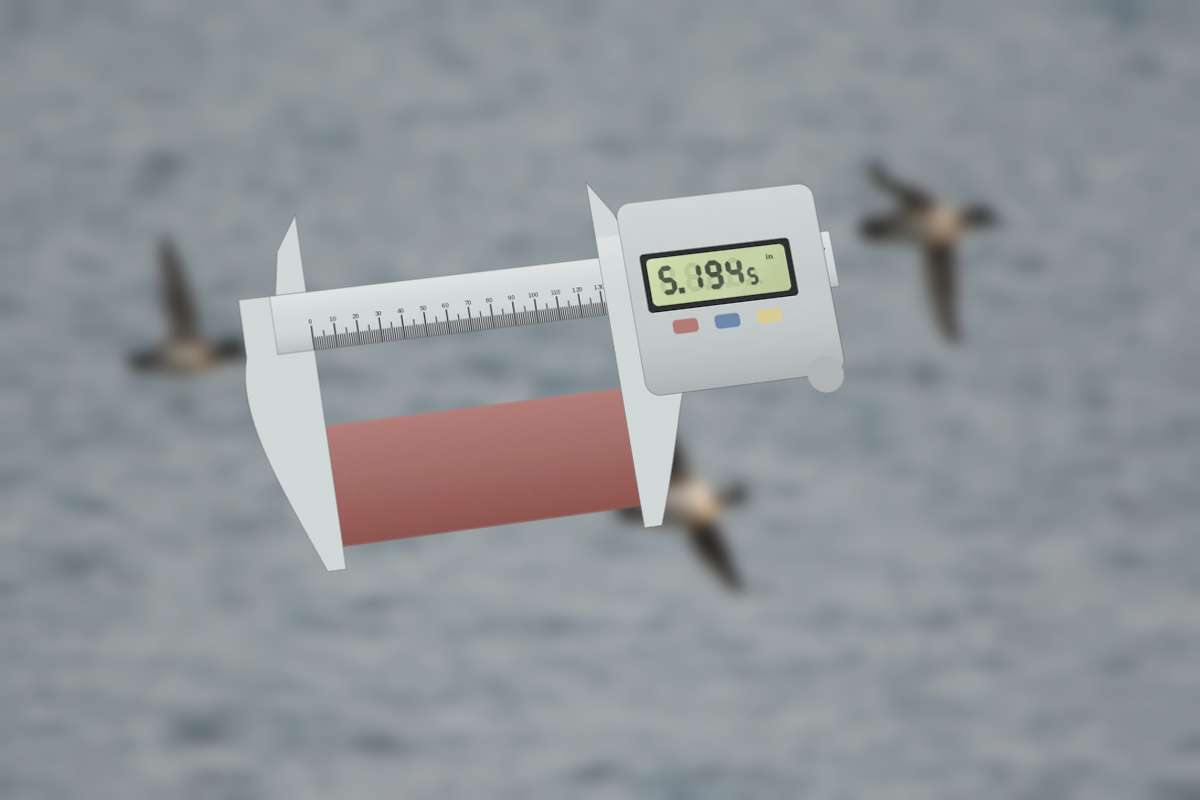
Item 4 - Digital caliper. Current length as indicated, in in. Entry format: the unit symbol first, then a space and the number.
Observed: in 5.1945
